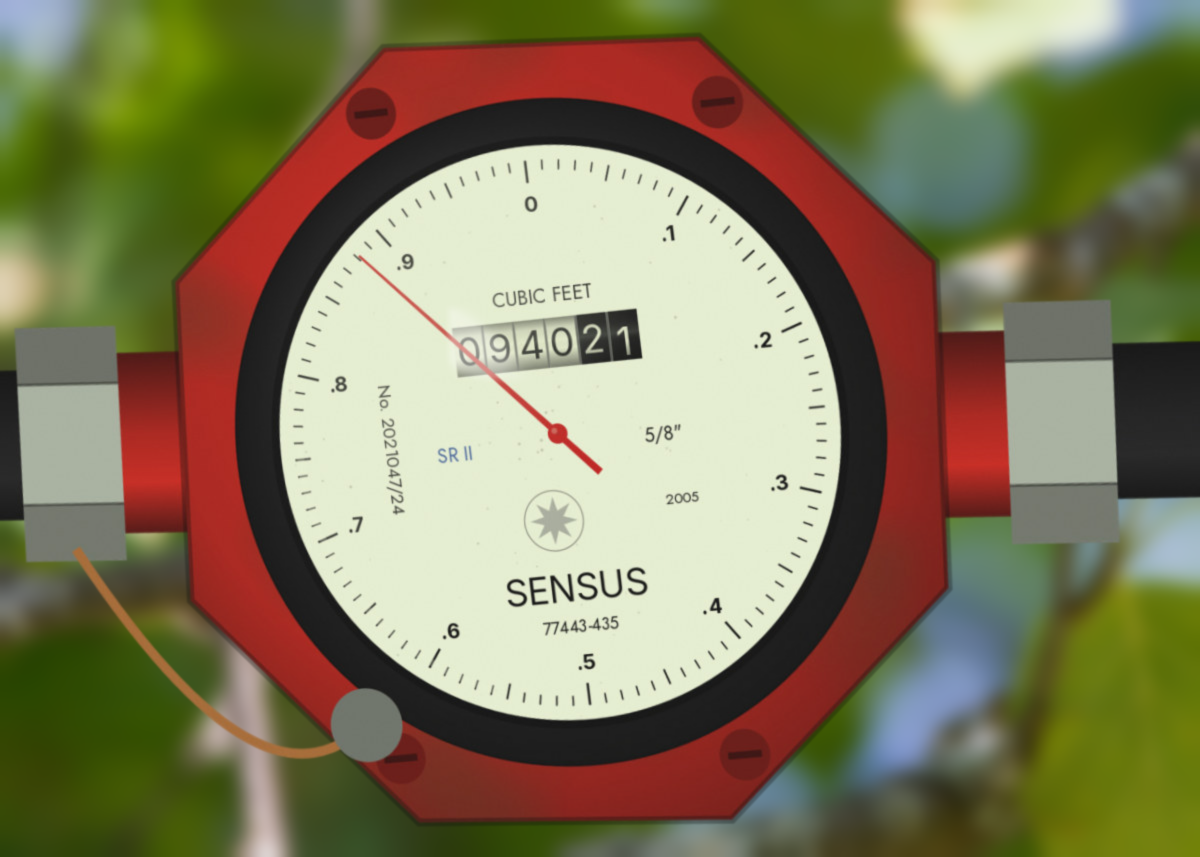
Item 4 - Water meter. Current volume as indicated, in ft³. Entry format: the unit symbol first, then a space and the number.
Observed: ft³ 94020.88
